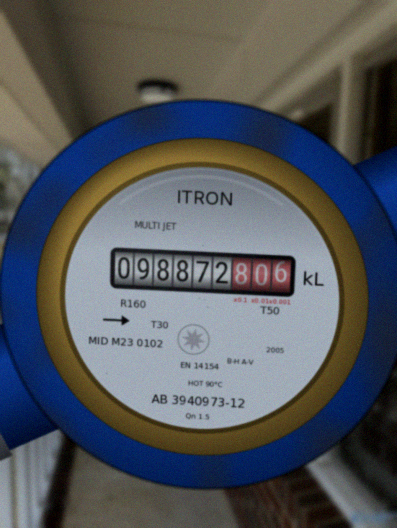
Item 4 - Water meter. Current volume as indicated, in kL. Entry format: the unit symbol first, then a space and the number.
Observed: kL 98872.806
